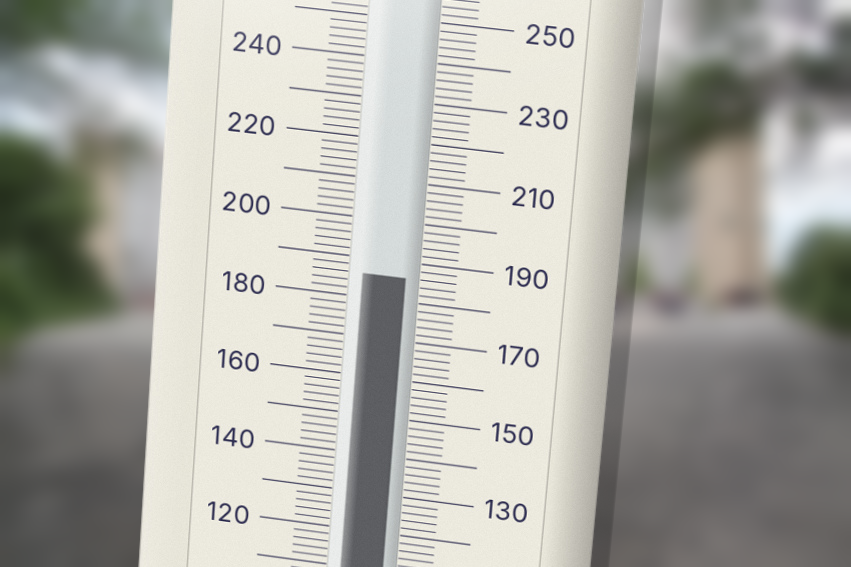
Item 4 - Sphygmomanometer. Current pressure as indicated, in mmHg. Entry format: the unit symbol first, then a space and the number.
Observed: mmHg 186
